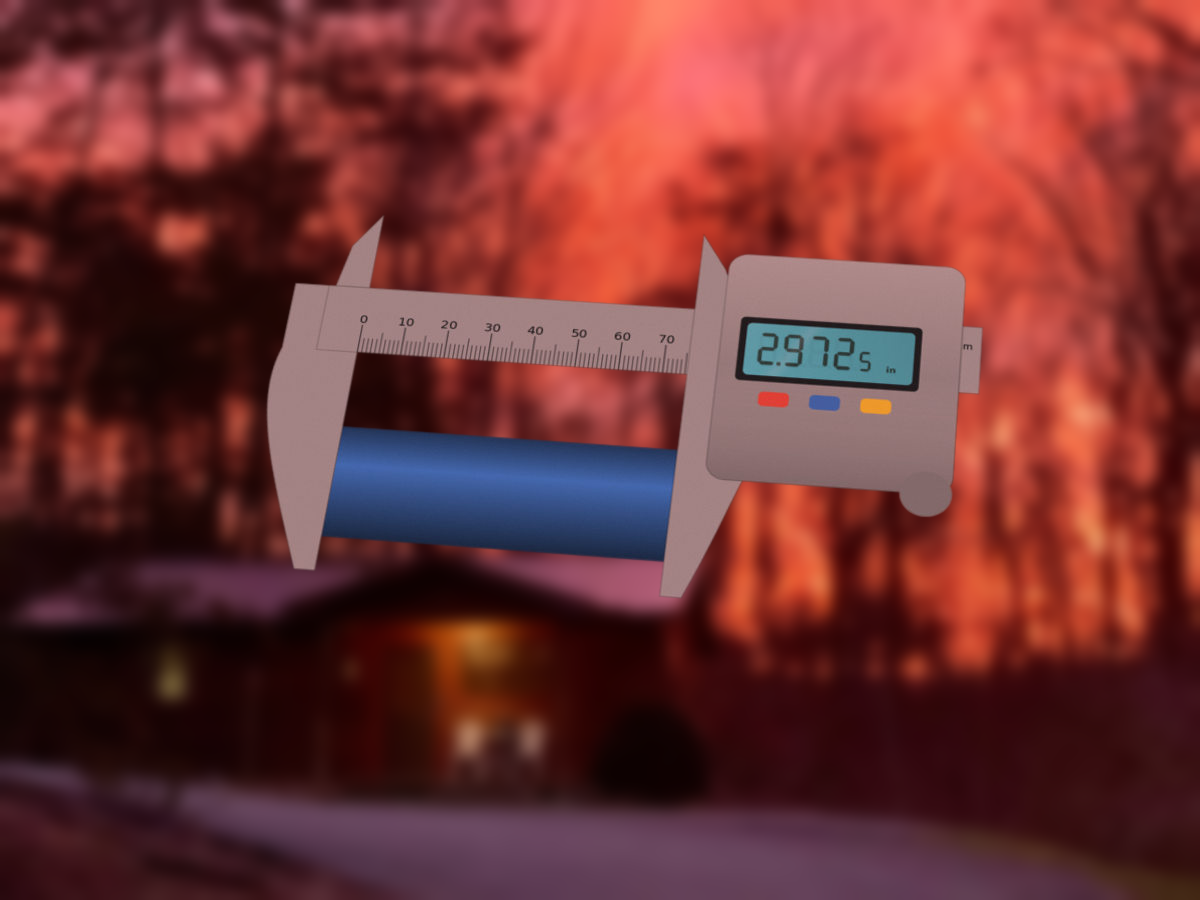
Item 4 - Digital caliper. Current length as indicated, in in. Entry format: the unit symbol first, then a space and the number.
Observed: in 2.9725
